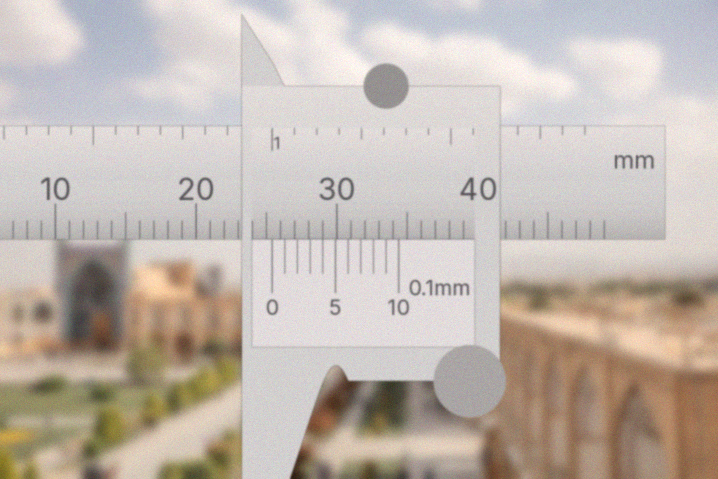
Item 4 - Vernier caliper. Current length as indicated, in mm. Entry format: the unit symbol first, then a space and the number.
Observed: mm 25.4
